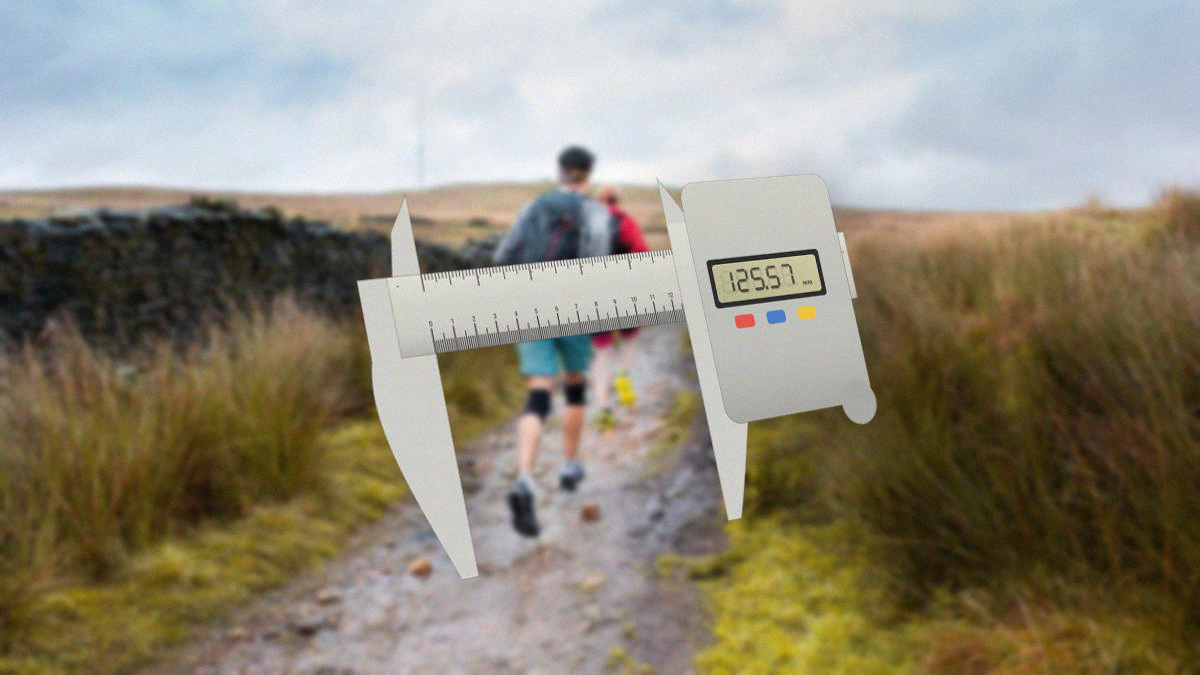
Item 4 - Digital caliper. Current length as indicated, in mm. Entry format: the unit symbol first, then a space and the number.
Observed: mm 125.57
